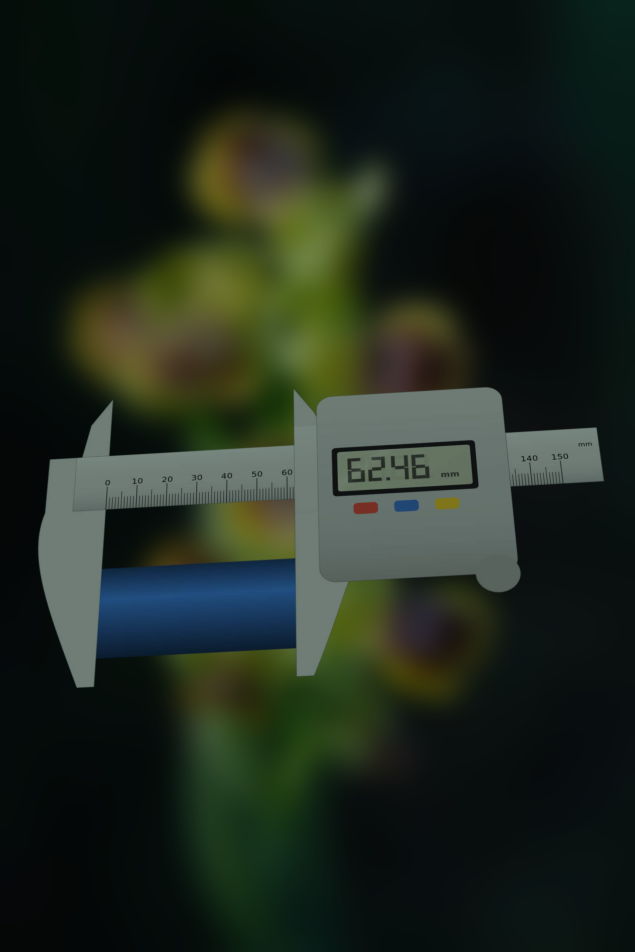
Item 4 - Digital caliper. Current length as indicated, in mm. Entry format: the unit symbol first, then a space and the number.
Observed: mm 62.46
